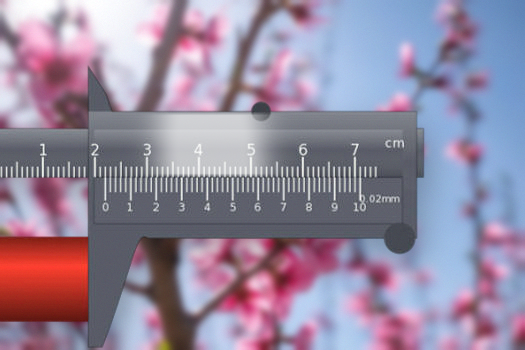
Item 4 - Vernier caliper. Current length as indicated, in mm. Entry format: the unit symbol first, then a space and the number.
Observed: mm 22.0
